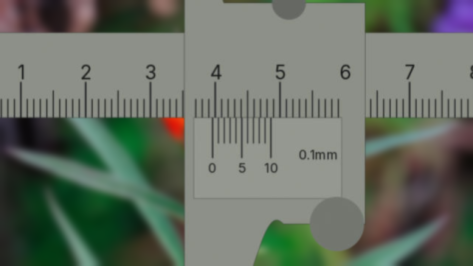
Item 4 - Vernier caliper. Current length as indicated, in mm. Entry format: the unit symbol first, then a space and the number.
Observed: mm 39.6
